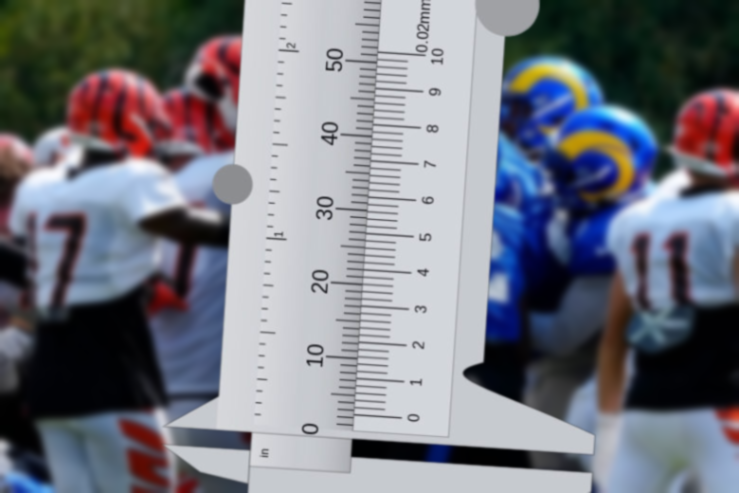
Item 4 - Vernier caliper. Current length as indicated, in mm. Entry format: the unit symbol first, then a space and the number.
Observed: mm 2.4
